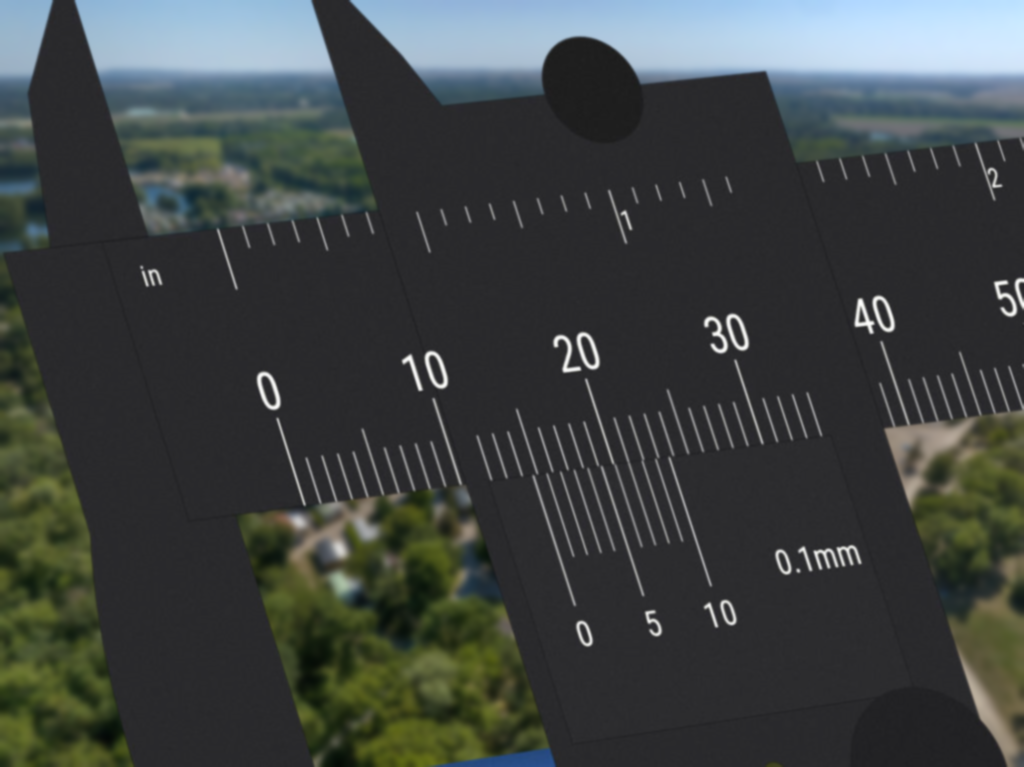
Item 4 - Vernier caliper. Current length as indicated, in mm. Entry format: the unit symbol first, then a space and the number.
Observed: mm 14.7
